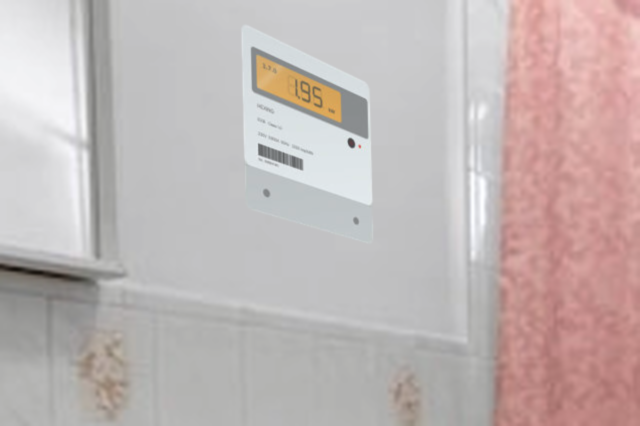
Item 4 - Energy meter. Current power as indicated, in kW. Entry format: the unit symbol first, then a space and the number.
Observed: kW 1.95
